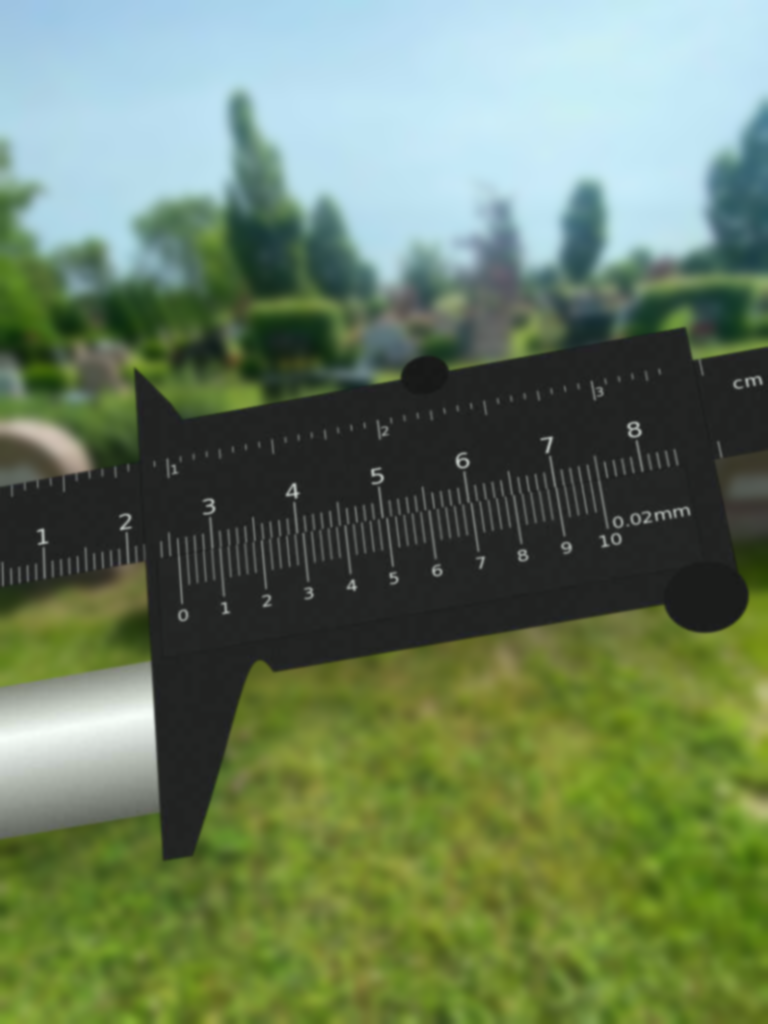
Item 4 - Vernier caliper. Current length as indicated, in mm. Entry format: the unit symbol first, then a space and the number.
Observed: mm 26.0
